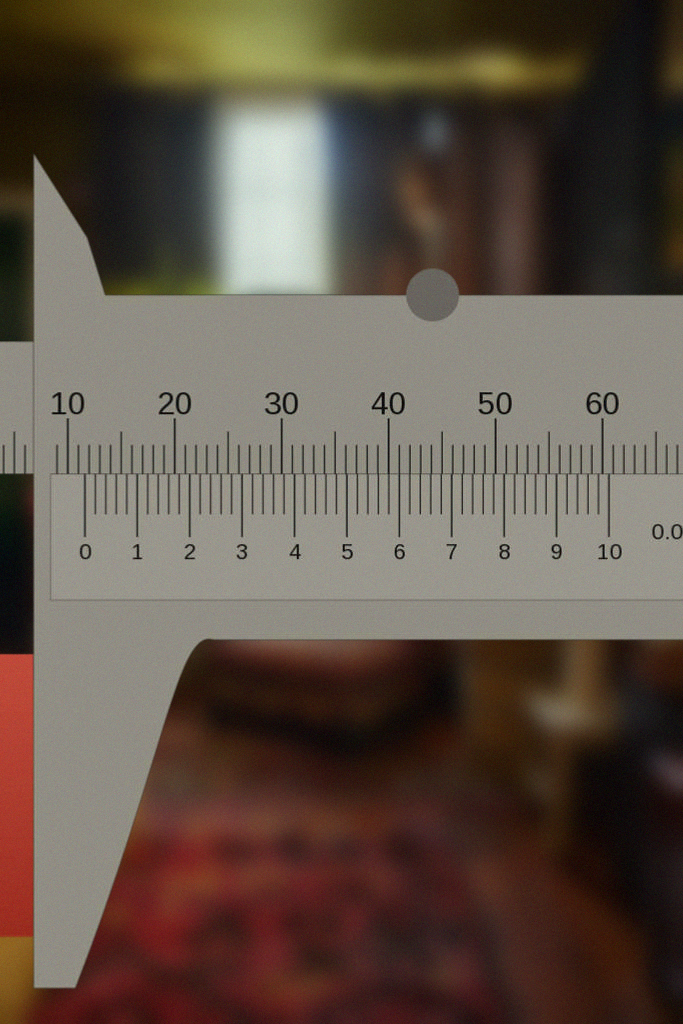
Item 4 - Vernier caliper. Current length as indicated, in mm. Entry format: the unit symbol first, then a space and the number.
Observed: mm 11.6
